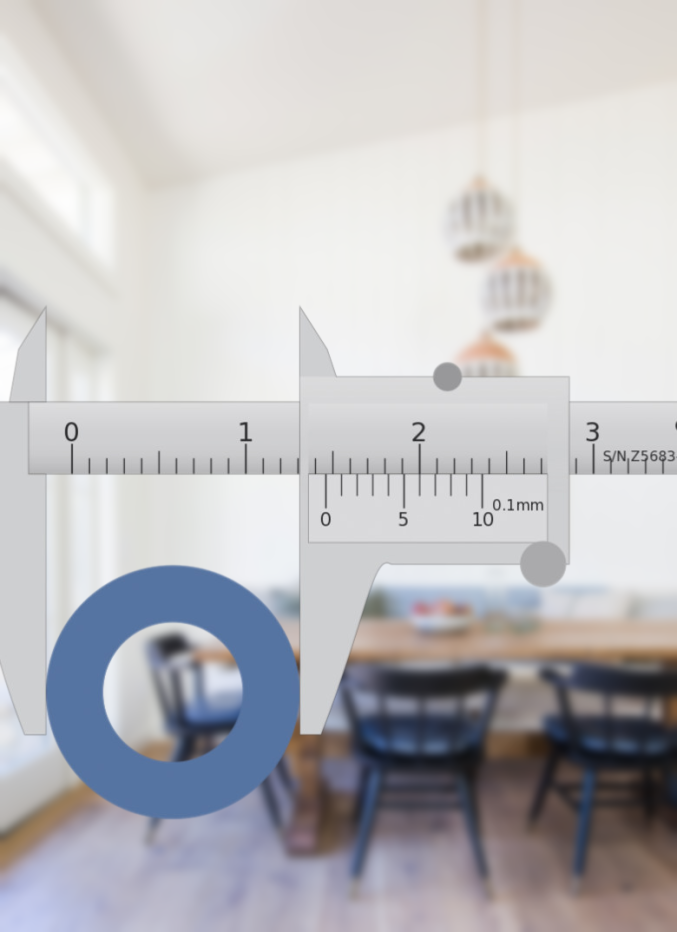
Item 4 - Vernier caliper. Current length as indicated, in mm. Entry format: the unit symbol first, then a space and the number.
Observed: mm 14.6
